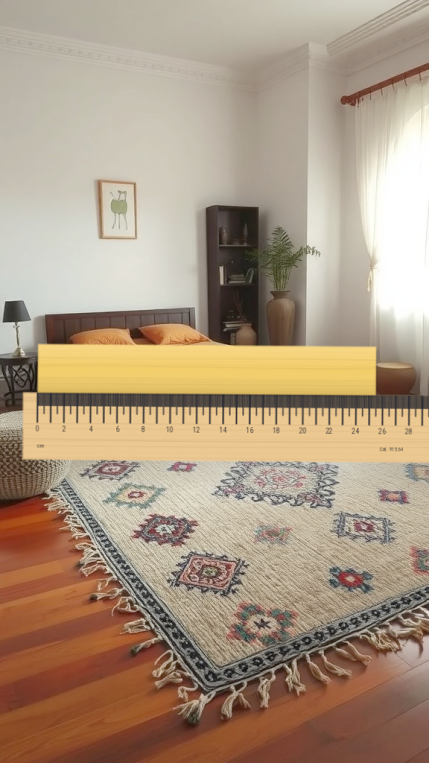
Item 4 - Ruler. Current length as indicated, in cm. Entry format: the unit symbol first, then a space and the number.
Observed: cm 25.5
